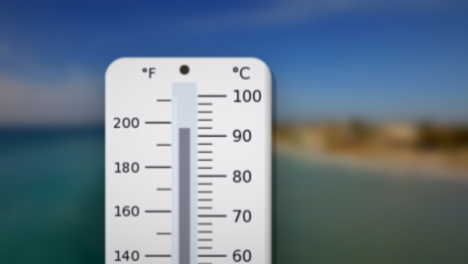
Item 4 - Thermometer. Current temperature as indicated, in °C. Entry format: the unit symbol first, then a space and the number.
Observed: °C 92
